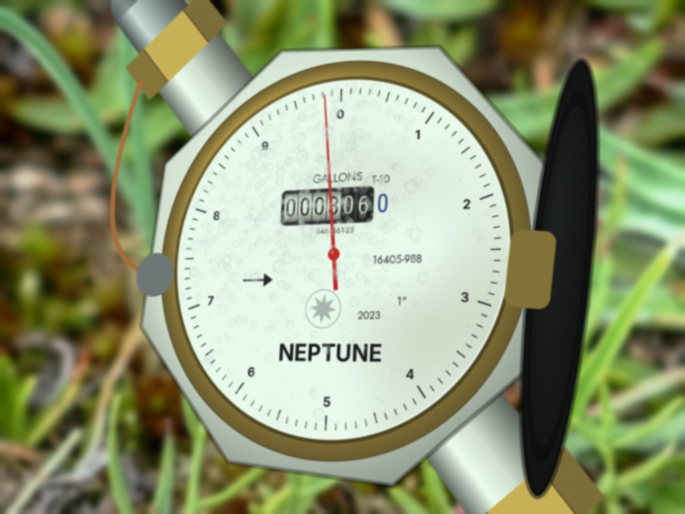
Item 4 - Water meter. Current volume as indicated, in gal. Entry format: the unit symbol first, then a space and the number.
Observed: gal 3059.8
